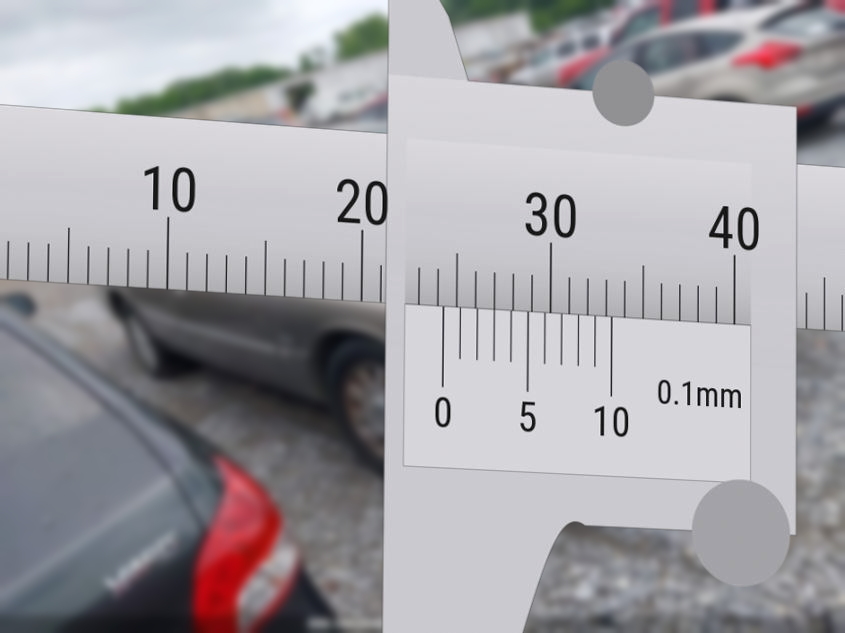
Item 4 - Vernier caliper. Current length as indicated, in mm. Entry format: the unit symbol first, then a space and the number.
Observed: mm 24.3
